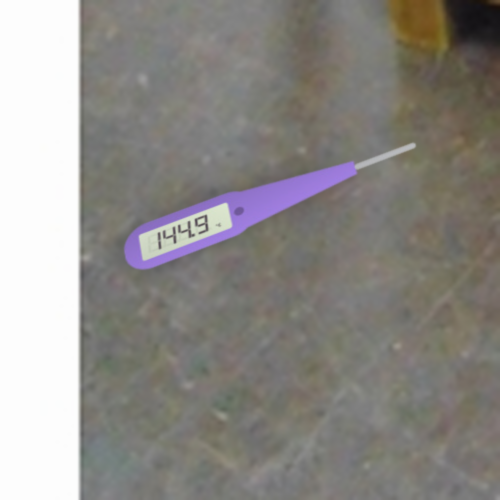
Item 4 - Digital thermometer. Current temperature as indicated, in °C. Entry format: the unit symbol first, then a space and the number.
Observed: °C 144.9
